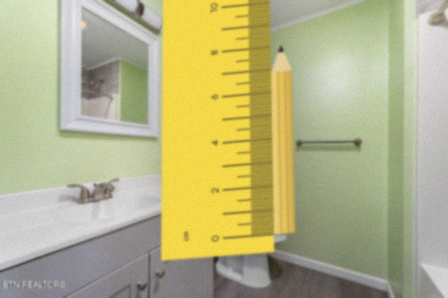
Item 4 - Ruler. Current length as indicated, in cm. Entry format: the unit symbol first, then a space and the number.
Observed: cm 8
